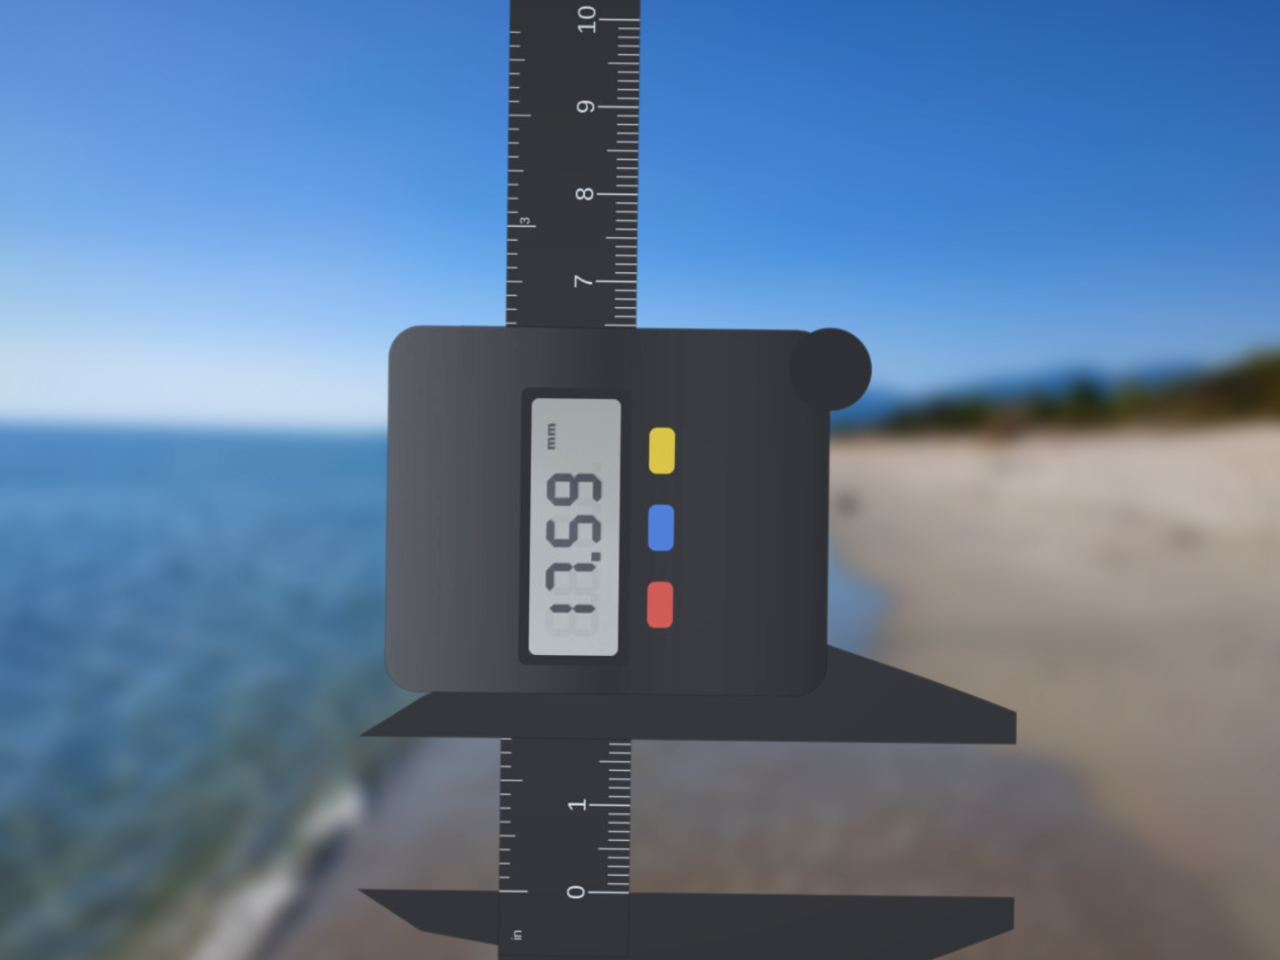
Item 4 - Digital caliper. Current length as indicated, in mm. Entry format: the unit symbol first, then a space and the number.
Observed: mm 17.59
